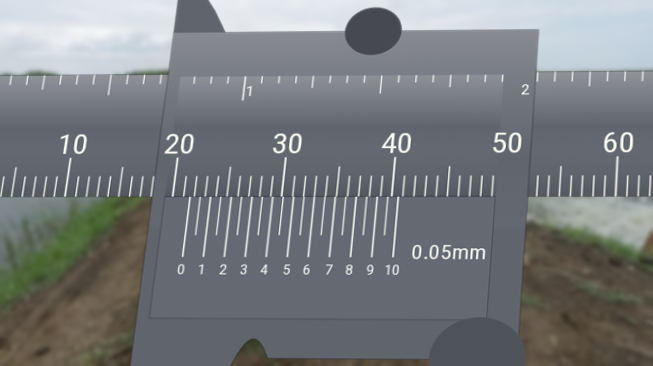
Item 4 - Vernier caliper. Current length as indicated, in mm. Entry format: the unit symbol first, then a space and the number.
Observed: mm 21.6
